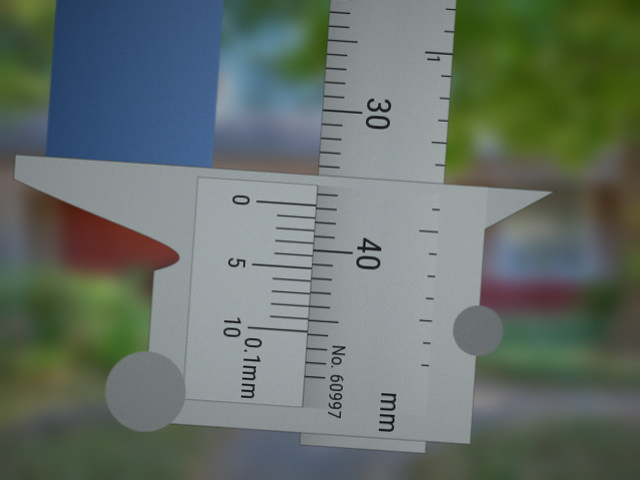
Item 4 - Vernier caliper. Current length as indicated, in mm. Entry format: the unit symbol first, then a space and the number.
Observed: mm 36.8
